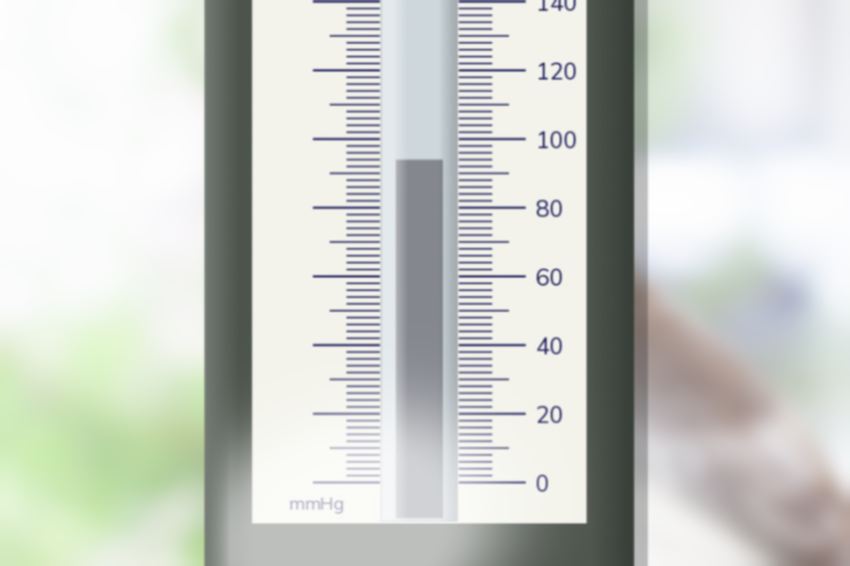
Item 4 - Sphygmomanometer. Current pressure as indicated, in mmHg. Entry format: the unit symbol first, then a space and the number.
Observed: mmHg 94
